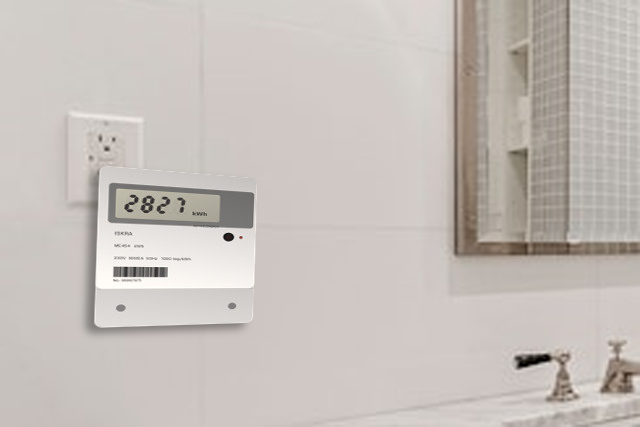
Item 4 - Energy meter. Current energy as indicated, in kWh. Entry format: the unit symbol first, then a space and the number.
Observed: kWh 2827
